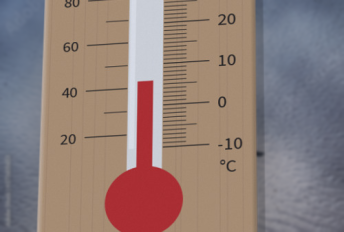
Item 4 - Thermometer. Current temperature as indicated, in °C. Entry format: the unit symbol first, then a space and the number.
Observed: °C 6
